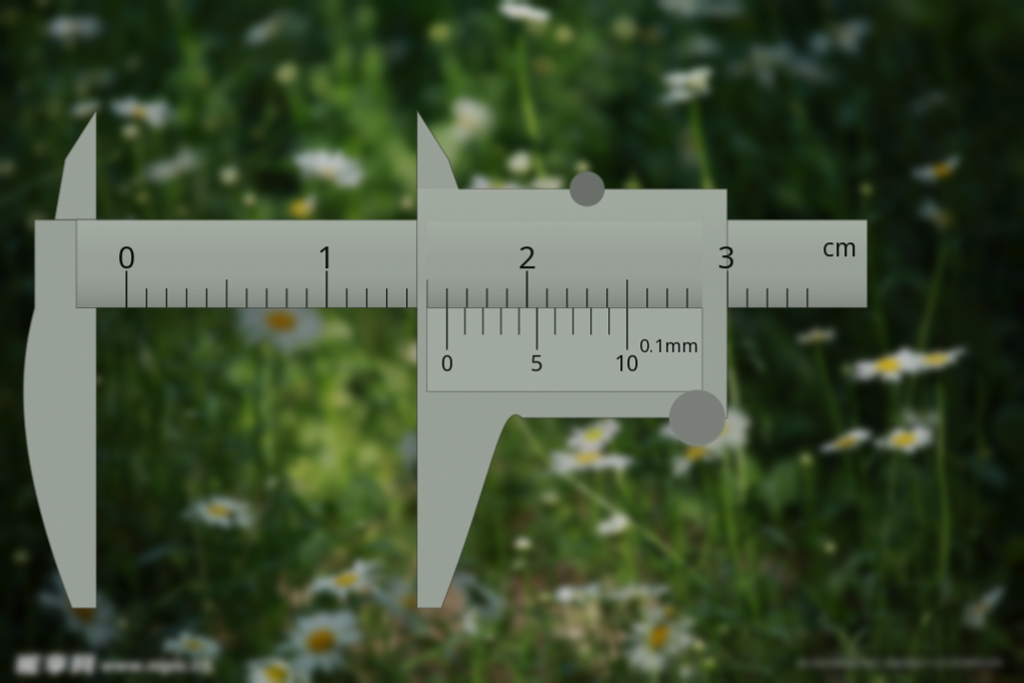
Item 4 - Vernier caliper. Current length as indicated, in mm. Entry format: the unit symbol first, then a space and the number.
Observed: mm 16.0
